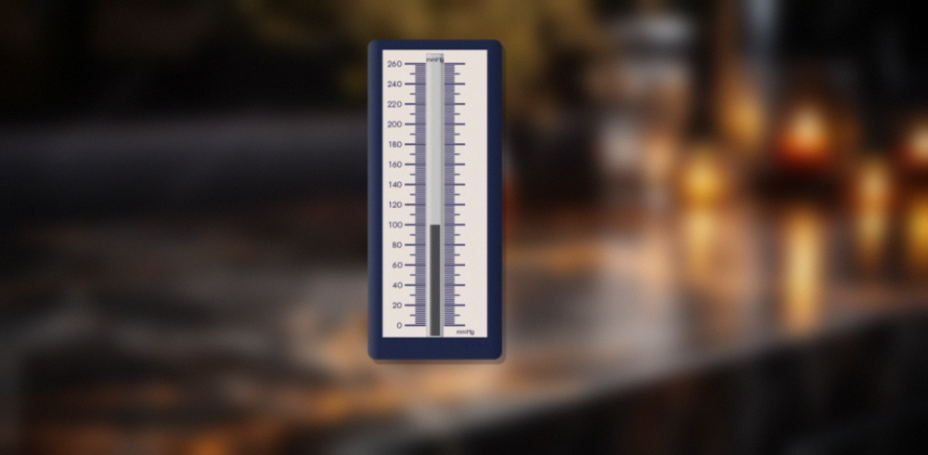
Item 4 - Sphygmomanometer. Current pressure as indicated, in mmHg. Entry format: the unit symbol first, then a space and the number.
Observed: mmHg 100
